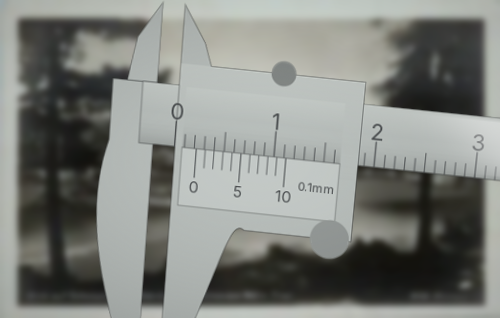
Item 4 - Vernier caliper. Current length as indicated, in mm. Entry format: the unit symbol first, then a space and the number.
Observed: mm 2.2
